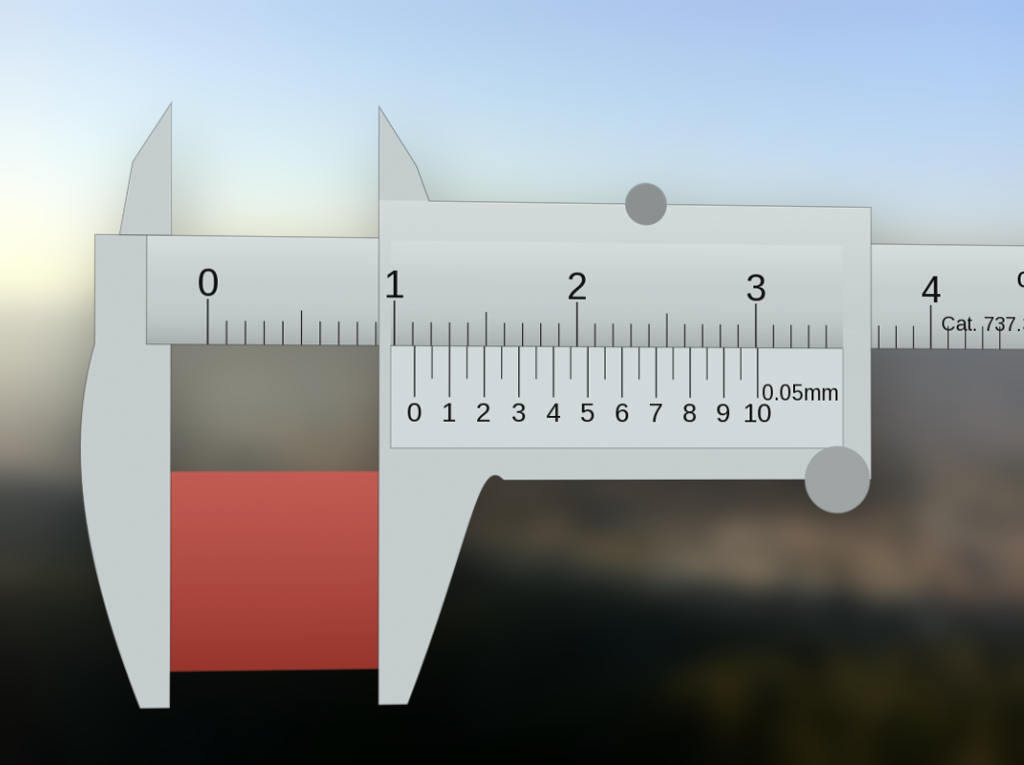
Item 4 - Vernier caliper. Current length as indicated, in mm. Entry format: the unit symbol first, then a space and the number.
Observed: mm 11.1
